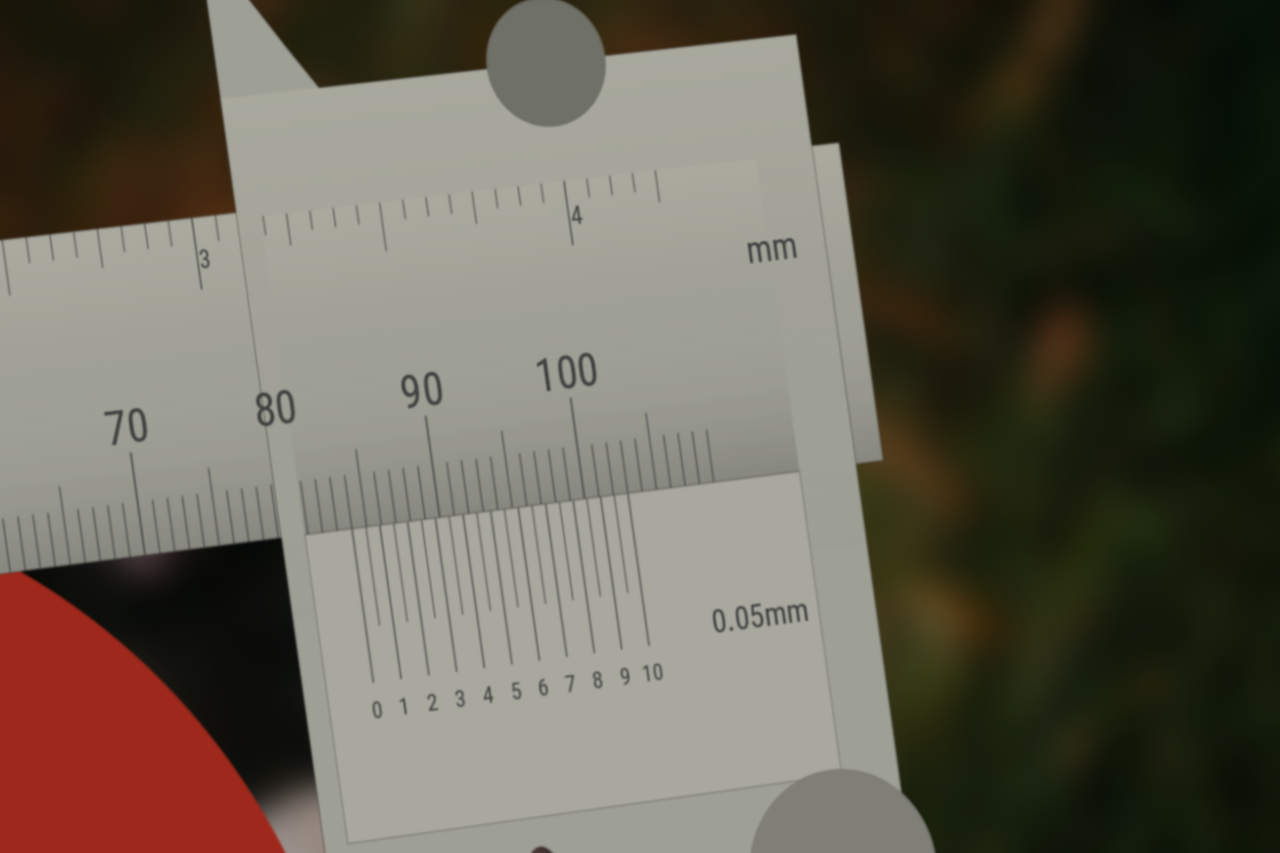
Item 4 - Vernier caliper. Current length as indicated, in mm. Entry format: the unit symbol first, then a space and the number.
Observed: mm 84.0
